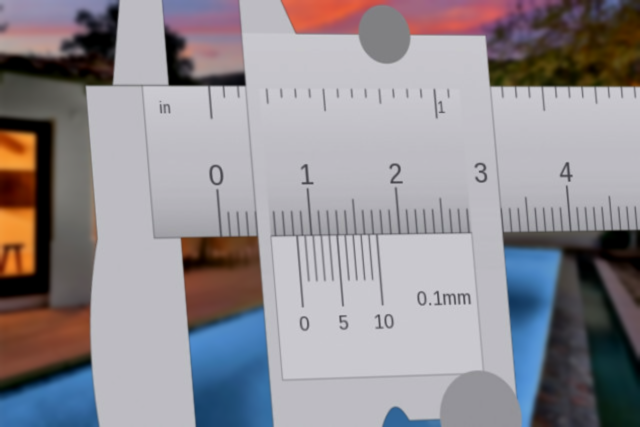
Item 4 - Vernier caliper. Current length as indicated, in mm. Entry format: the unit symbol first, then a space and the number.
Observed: mm 8.4
